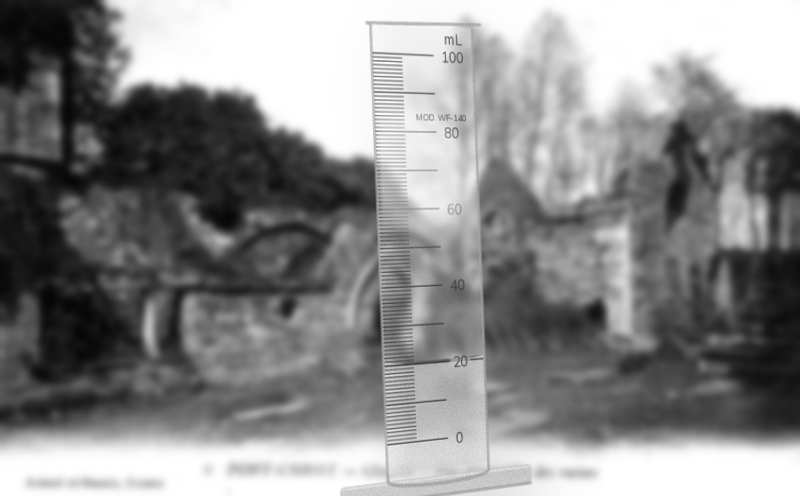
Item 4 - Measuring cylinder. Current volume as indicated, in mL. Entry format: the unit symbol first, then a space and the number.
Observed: mL 20
